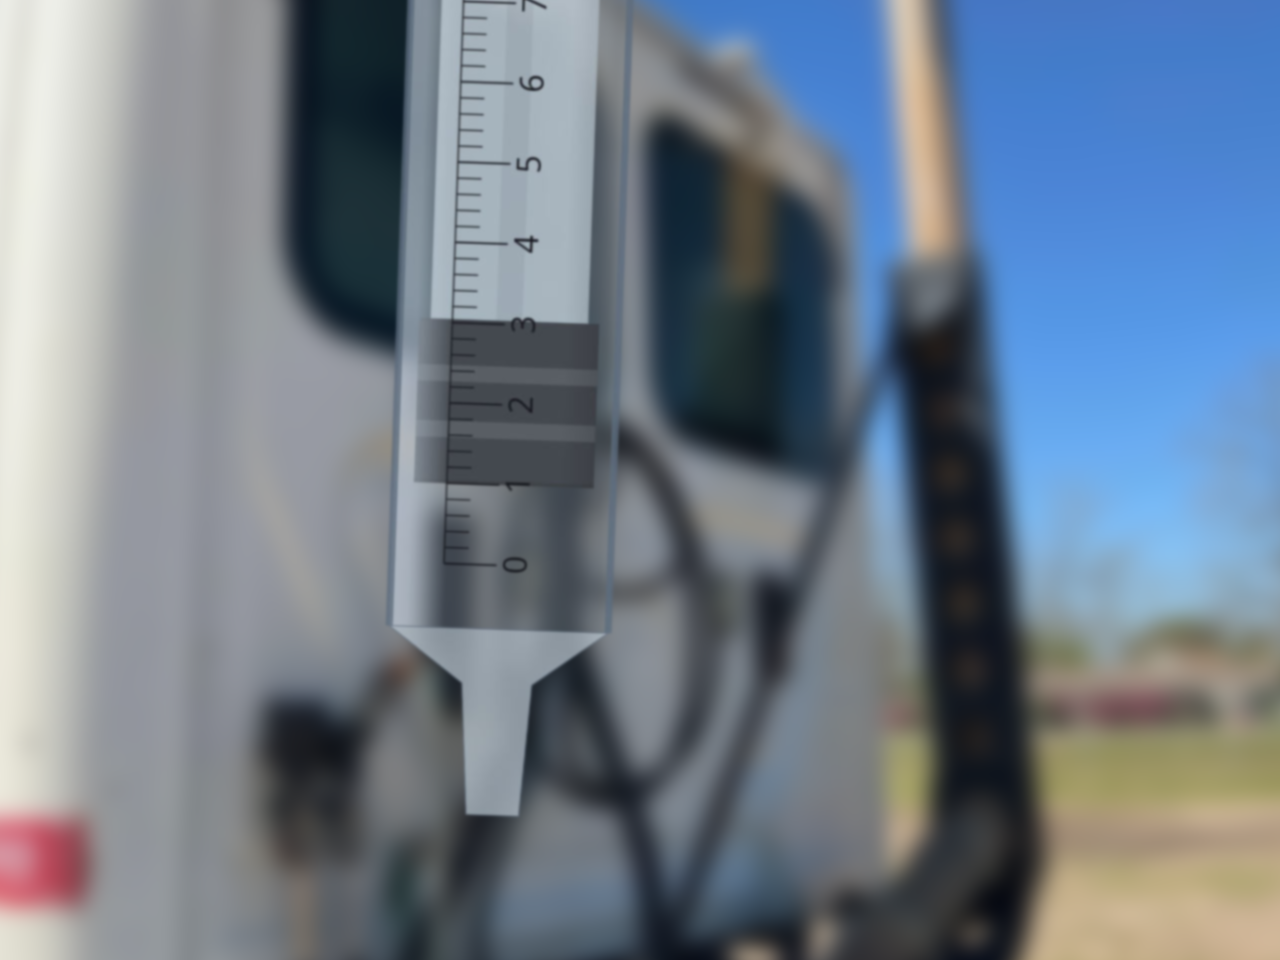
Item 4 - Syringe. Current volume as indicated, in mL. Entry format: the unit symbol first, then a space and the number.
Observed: mL 1
